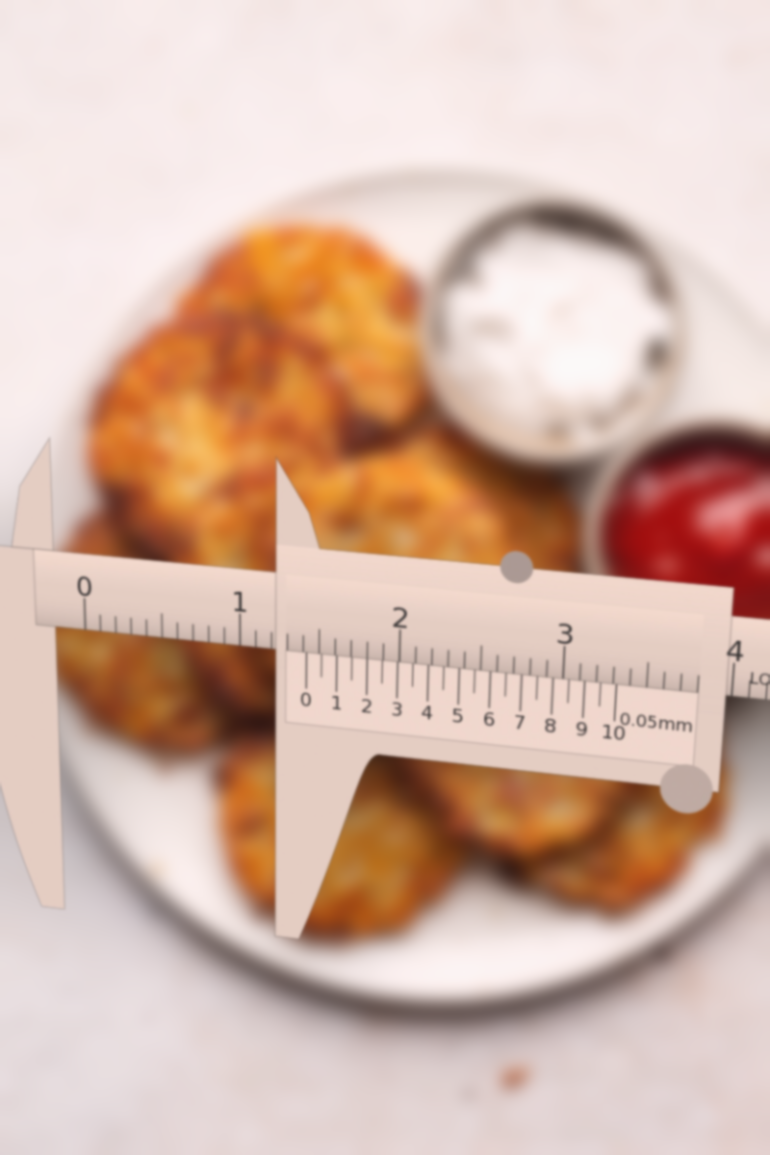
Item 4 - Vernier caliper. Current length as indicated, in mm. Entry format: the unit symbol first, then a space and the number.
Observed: mm 14.2
